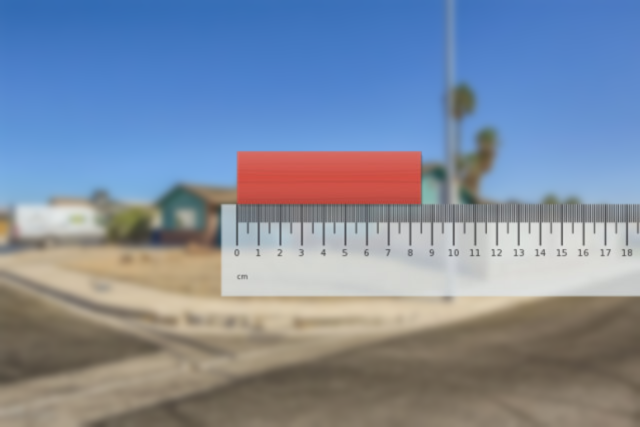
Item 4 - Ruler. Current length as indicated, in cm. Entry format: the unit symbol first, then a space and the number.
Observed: cm 8.5
